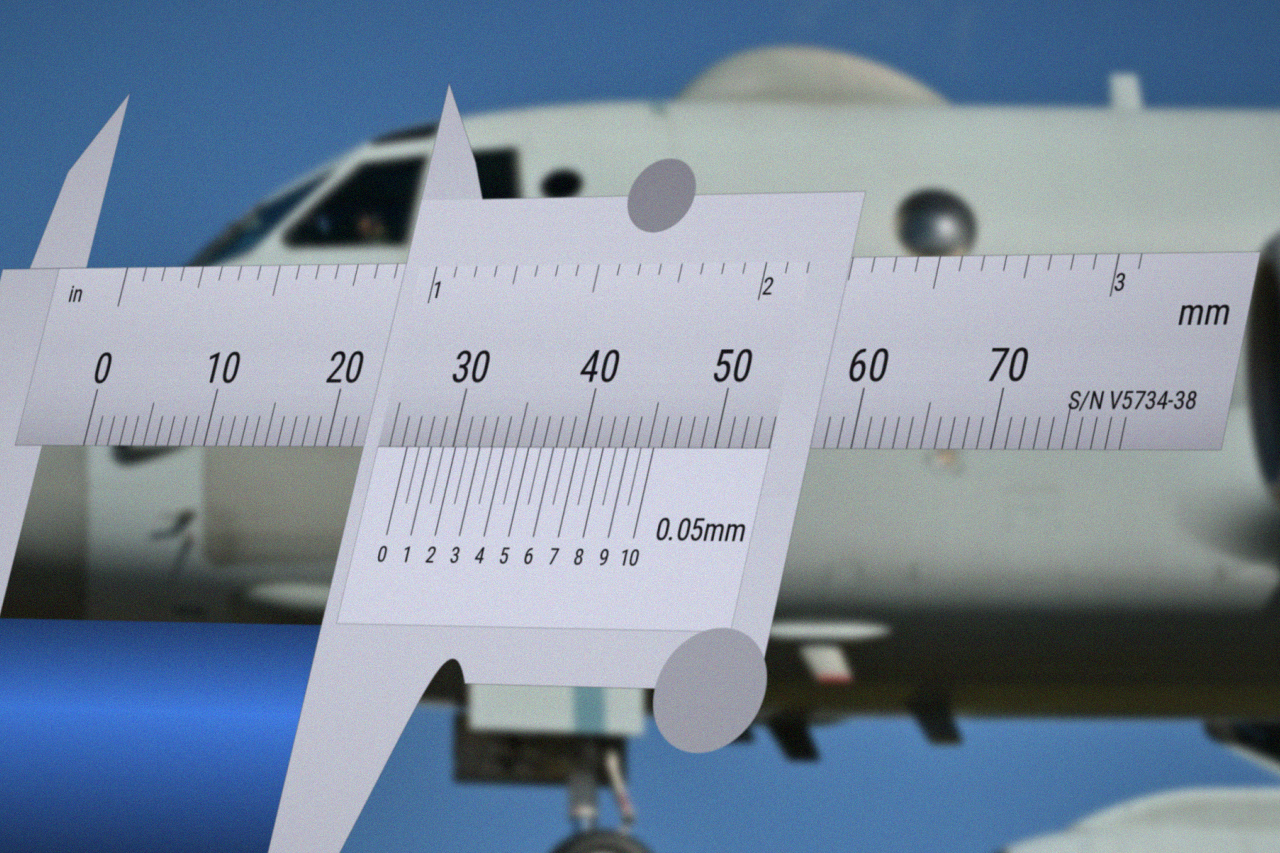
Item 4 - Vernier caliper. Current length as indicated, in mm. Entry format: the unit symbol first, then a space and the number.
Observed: mm 26.4
